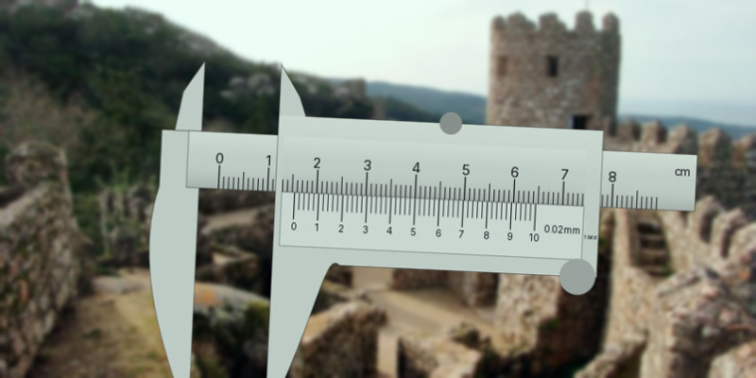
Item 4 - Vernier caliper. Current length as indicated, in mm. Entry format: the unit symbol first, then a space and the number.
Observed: mm 15.5
